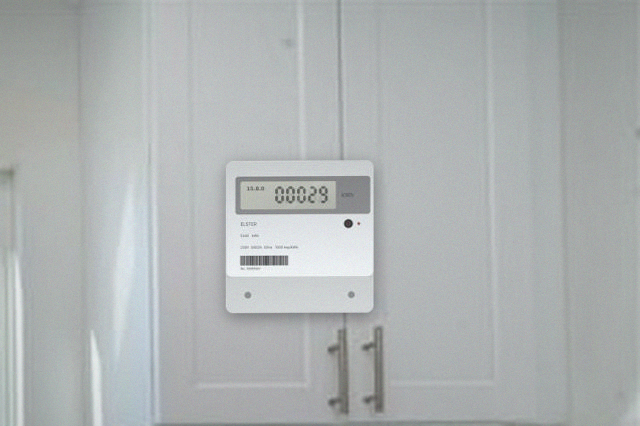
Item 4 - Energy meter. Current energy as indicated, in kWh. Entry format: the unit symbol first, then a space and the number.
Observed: kWh 29
